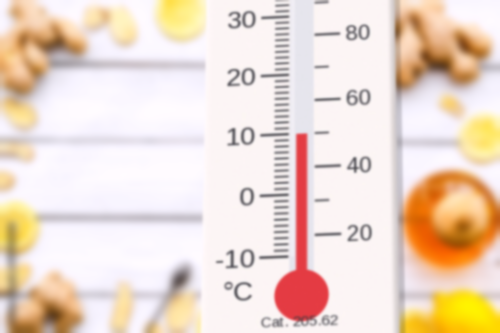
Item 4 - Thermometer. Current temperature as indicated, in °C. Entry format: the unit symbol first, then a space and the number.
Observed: °C 10
